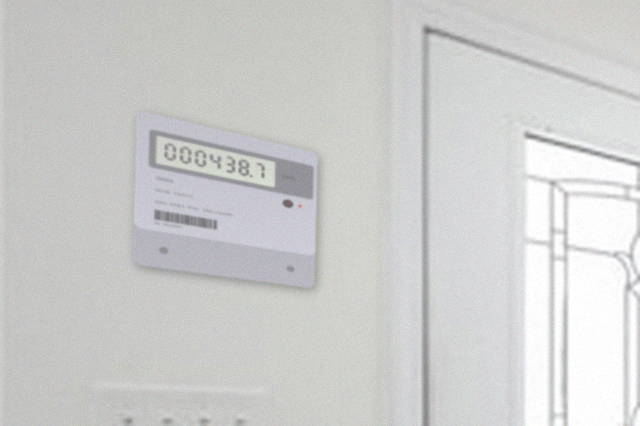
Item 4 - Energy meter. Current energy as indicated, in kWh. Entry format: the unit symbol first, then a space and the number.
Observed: kWh 438.7
